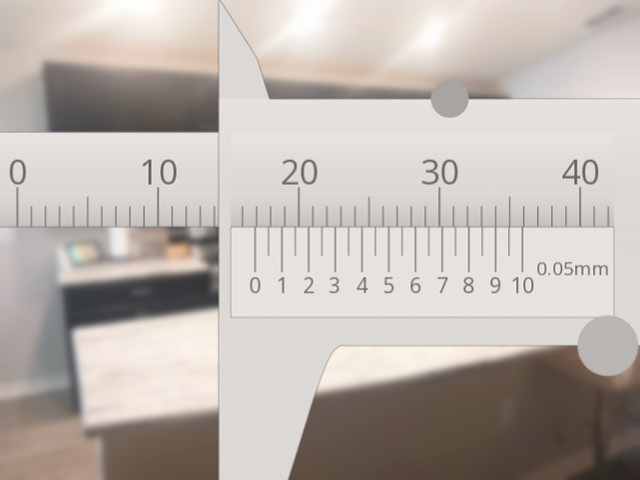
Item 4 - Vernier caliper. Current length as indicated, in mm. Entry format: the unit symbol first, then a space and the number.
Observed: mm 16.9
